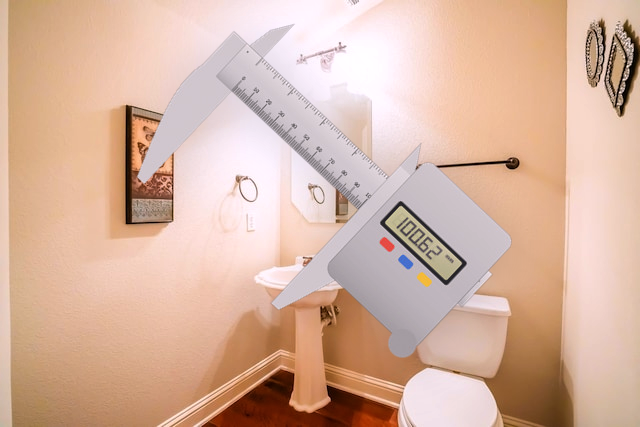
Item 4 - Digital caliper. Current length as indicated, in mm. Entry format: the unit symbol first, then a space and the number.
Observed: mm 100.62
